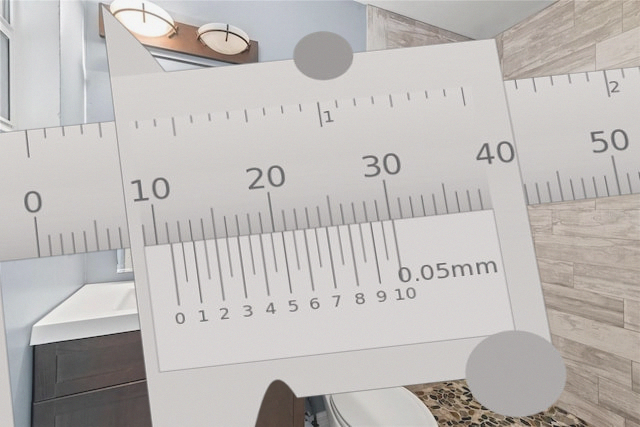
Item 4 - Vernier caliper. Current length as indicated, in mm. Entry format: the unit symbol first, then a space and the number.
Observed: mm 11.2
